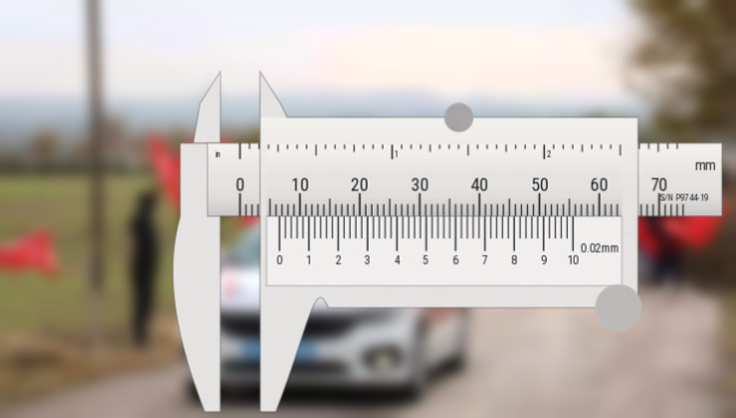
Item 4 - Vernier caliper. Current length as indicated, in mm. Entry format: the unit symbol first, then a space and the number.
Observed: mm 6.6
